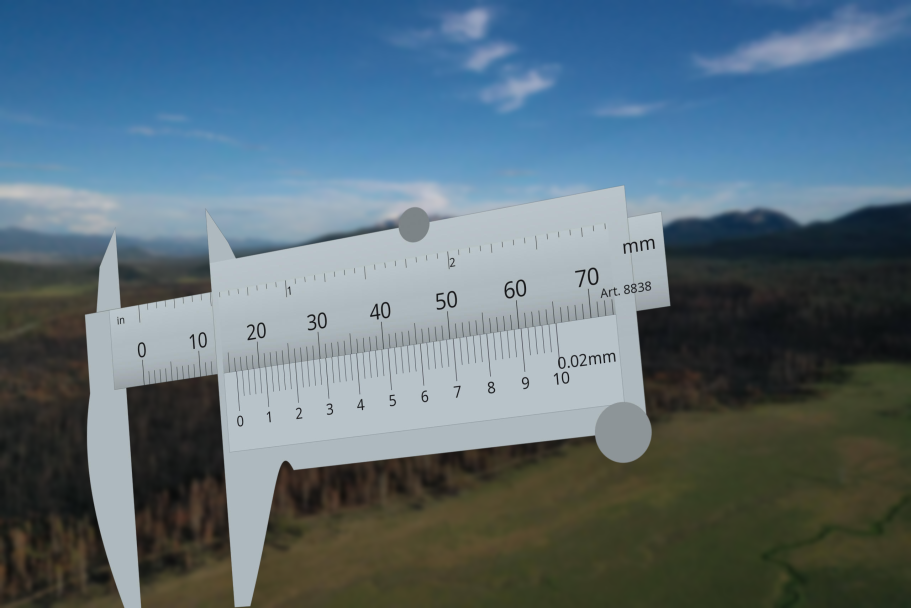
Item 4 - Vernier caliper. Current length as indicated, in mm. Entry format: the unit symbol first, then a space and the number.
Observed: mm 16.2
